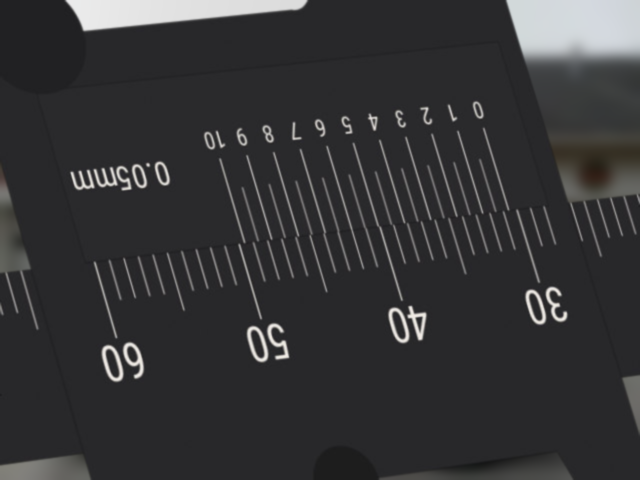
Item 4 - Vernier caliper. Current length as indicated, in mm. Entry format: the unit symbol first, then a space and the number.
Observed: mm 30.6
